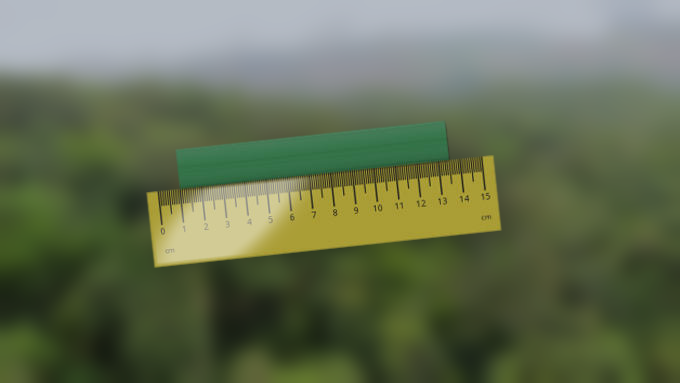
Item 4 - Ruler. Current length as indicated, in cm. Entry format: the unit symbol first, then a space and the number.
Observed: cm 12.5
